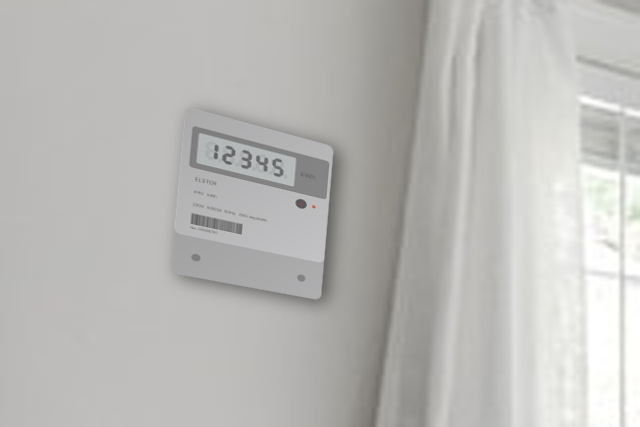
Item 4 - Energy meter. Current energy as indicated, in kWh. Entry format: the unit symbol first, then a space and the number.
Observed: kWh 12345
